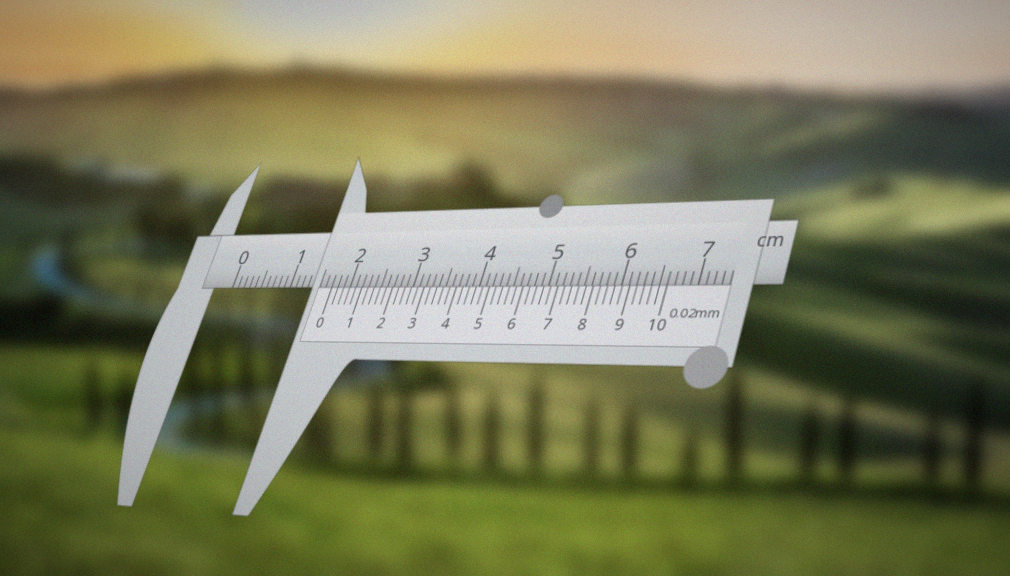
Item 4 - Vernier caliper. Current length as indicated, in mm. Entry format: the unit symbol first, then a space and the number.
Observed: mm 17.0
